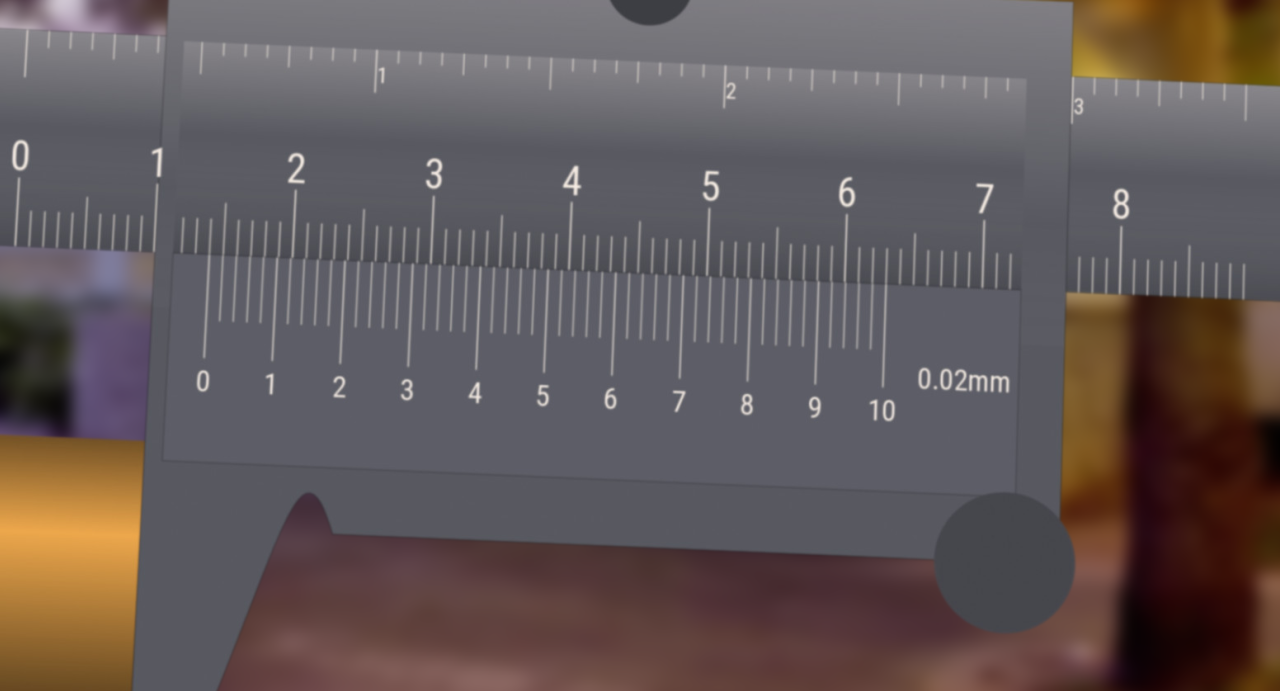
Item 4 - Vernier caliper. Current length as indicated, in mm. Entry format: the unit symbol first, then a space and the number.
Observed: mm 14.0
